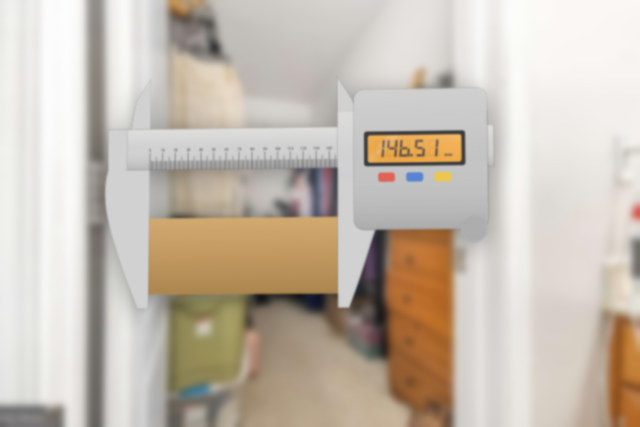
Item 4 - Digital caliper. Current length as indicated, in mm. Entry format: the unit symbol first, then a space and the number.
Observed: mm 146.51
